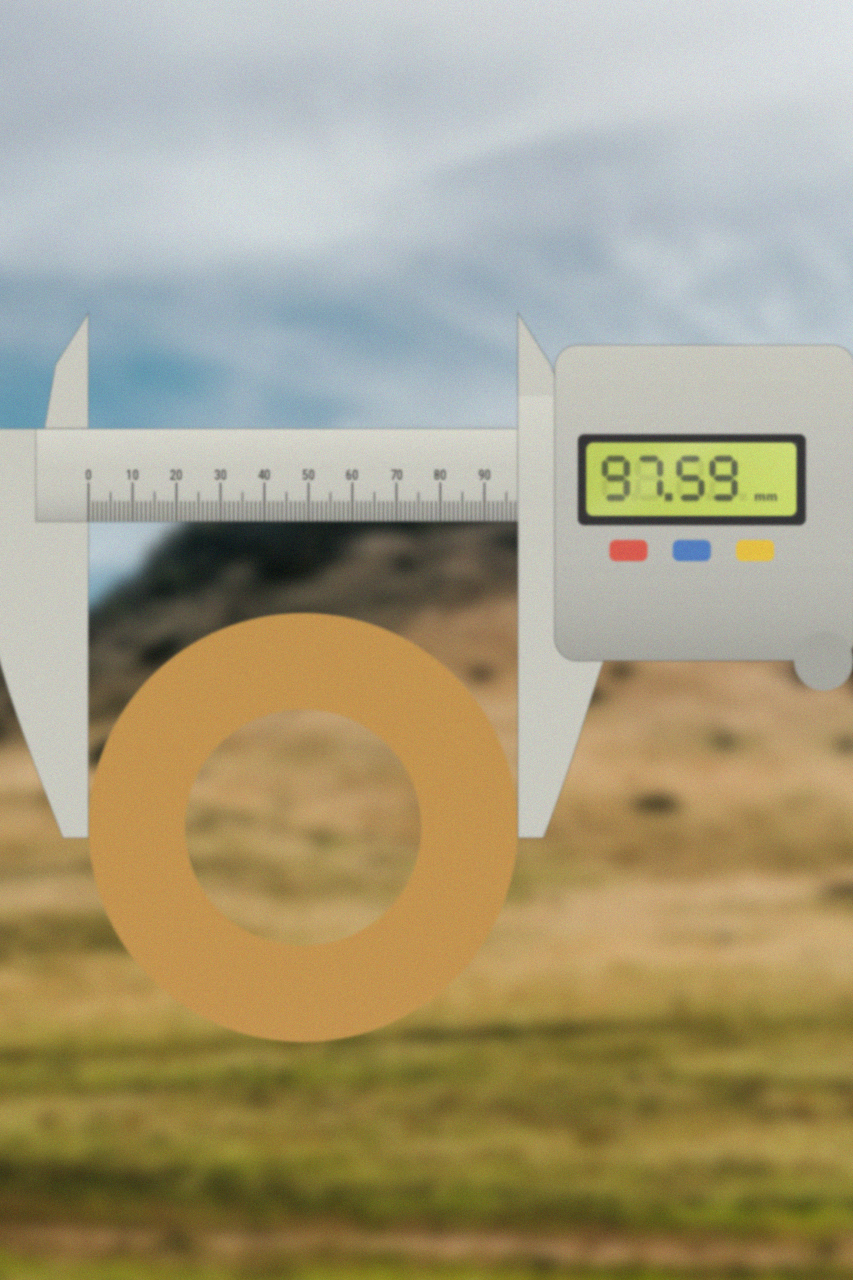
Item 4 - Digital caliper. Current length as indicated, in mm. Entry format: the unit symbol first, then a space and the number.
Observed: mm 97.59
